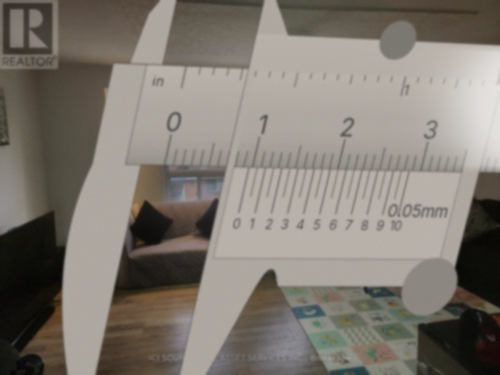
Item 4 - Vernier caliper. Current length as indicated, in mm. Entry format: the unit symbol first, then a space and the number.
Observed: mm 9.6
